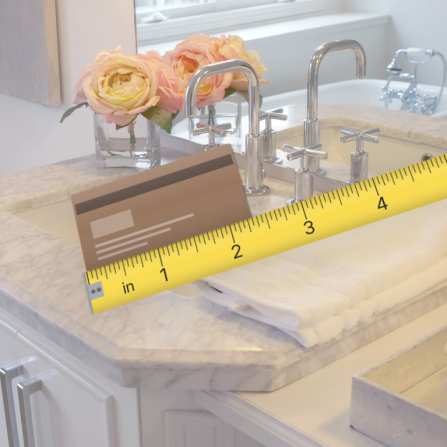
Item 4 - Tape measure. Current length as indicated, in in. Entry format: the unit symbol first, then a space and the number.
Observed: in 2.3125
